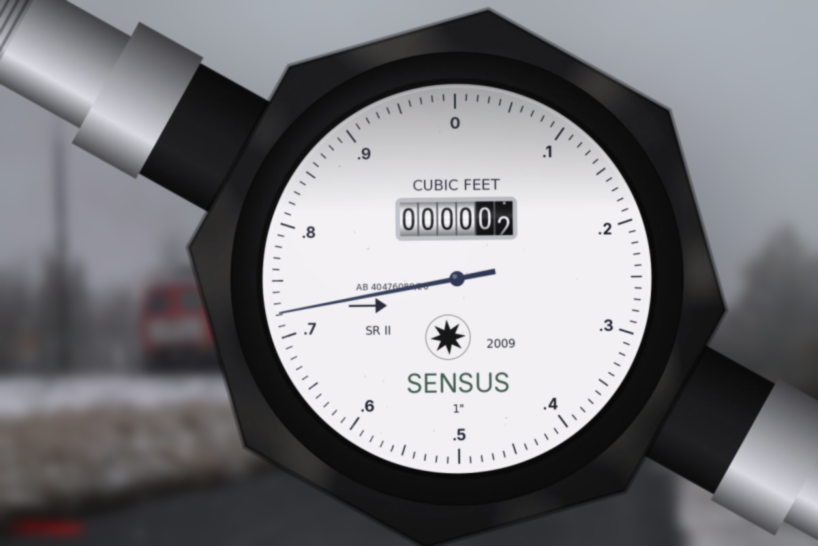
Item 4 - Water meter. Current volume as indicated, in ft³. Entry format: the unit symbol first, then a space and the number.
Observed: ft³ 1.72
